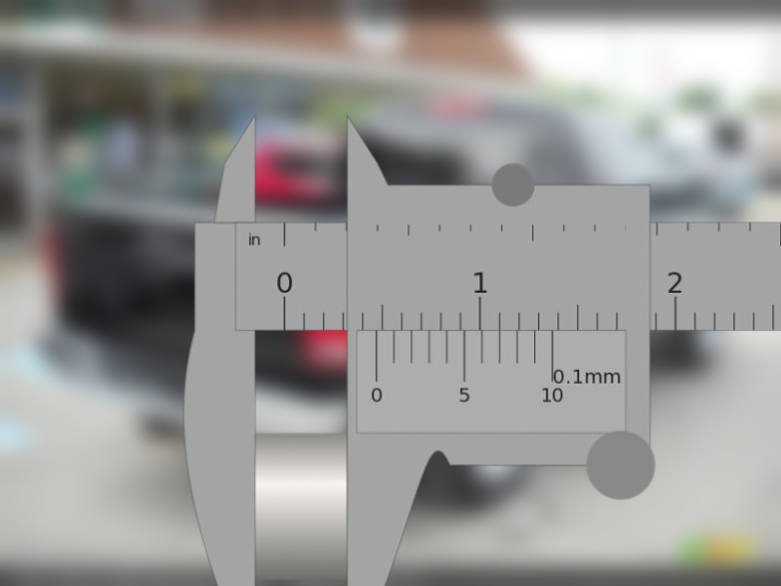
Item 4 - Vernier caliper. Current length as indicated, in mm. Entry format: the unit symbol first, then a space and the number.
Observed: mm 4.7
